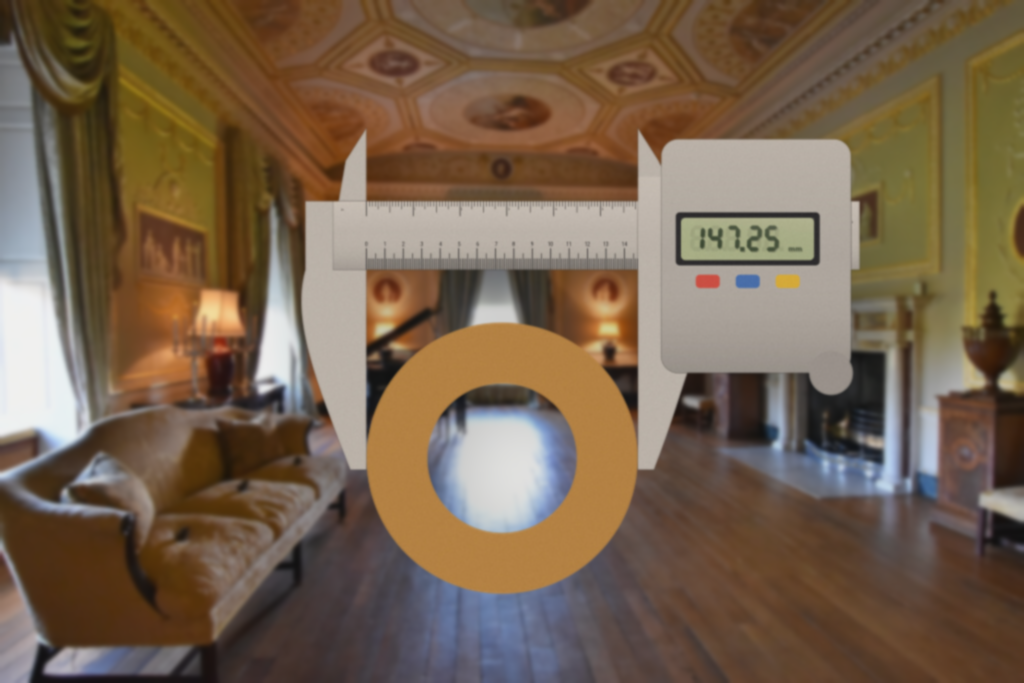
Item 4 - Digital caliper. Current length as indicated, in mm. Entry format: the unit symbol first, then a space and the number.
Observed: mm 147.25
